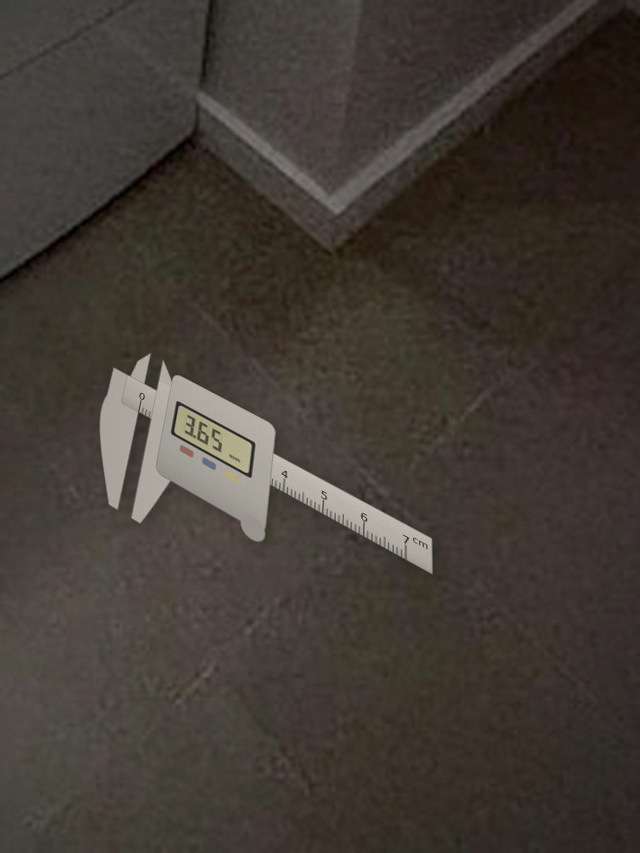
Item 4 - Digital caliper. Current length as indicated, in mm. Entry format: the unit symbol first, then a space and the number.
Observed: mm 3.65
